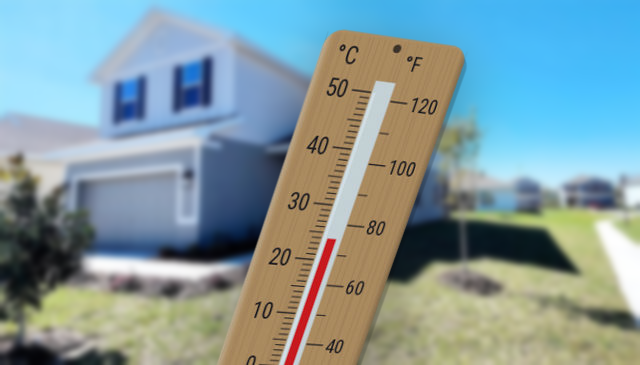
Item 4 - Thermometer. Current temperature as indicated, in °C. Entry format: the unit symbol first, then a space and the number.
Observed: °C 24
